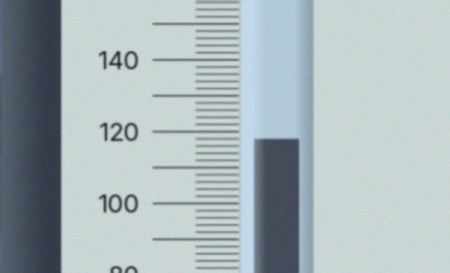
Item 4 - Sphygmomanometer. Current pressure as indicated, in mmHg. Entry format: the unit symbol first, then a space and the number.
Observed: mmHg 118
